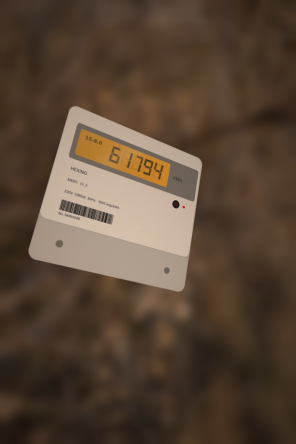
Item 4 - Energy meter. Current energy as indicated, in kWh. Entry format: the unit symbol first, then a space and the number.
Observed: kWh 61794
